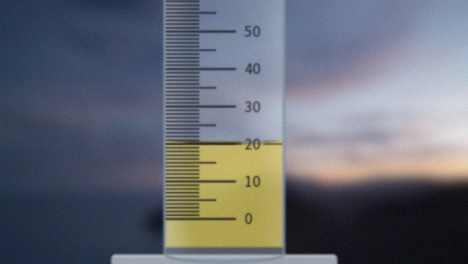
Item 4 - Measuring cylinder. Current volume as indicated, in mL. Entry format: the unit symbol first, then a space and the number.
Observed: mL 20
